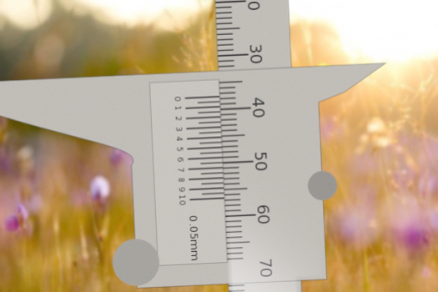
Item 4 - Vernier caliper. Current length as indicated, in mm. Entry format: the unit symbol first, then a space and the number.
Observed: mm 37.6
